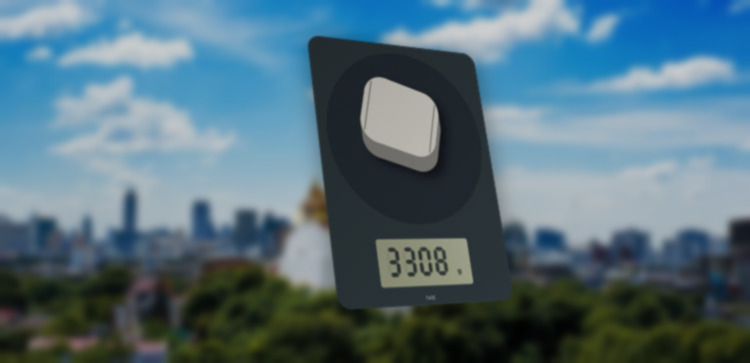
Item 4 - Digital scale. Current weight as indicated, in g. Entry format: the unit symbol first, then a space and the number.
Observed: g 3308
